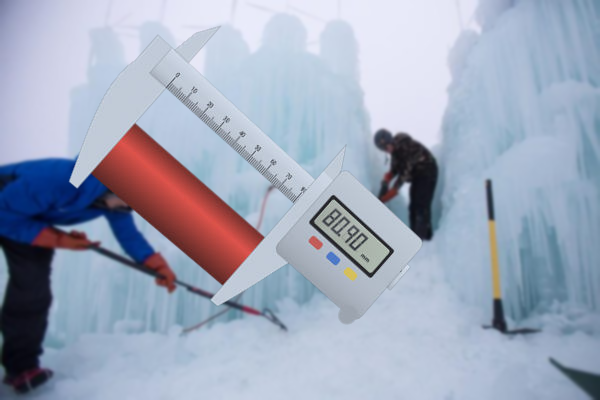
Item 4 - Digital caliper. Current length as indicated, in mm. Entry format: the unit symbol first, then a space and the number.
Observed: mm 80.90
